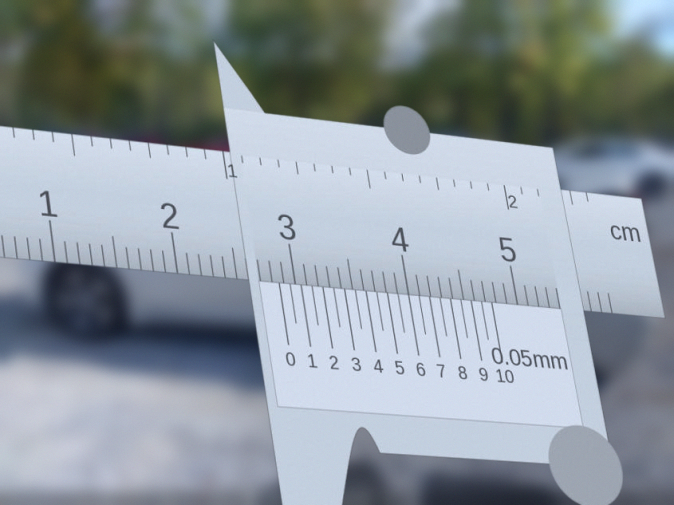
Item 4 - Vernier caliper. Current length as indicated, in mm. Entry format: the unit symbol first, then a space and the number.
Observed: mm 28.6
